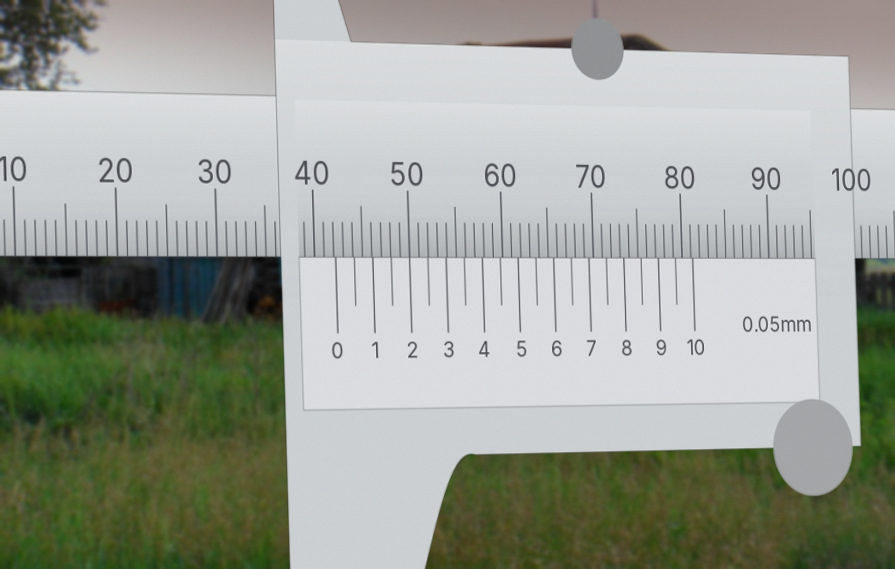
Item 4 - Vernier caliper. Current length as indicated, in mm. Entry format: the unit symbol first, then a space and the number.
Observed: mm 42.2
